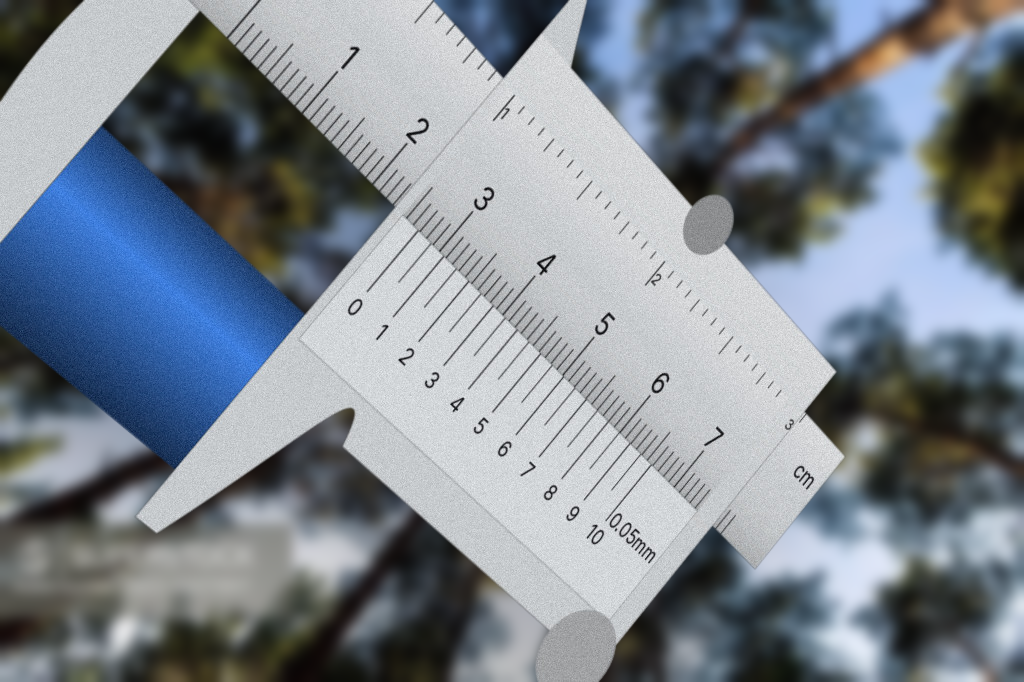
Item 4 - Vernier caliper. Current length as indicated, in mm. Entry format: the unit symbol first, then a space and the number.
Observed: mm 26.8
